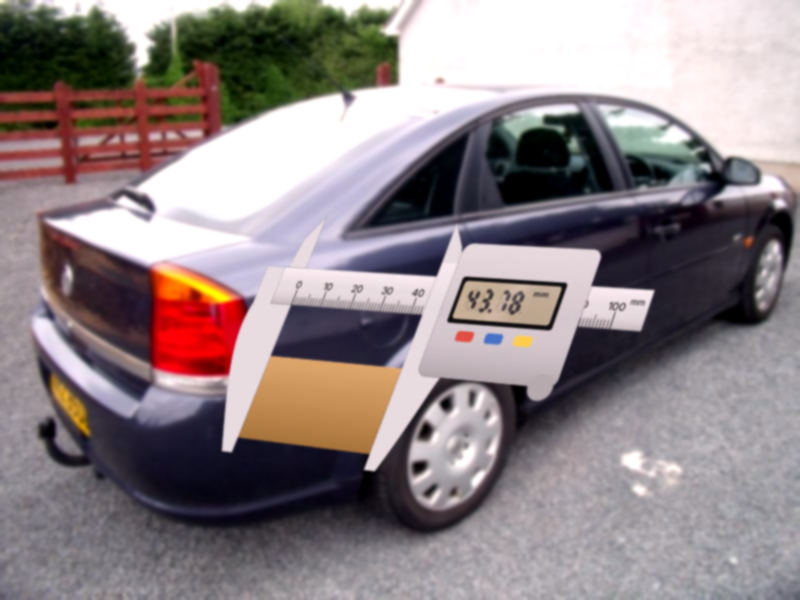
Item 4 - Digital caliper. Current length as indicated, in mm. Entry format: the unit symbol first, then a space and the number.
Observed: mm 43.78
